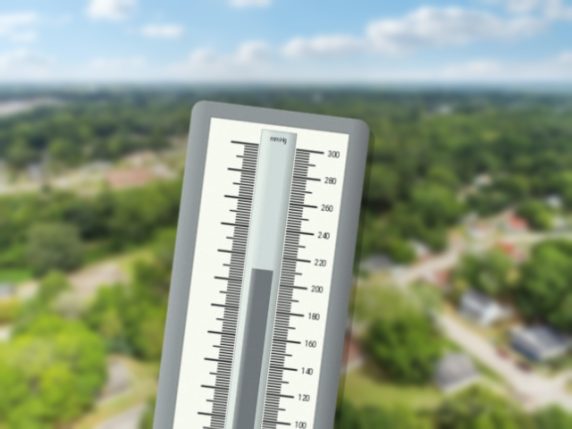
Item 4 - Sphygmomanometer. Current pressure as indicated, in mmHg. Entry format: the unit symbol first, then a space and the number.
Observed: mmHg 210
